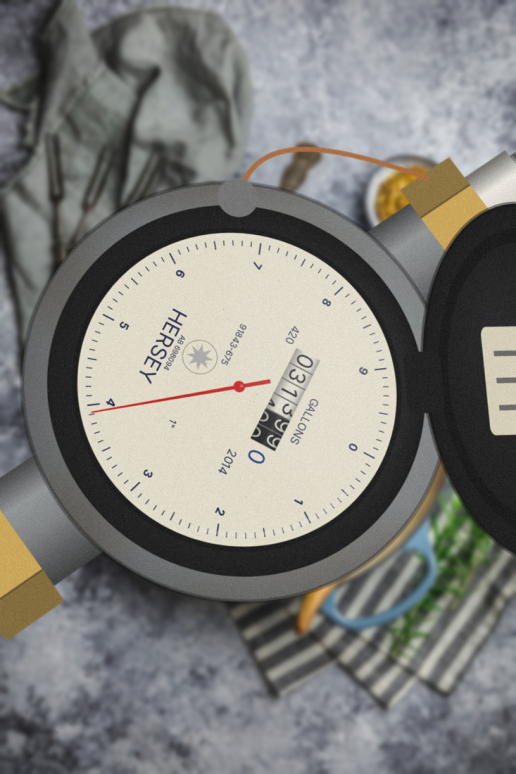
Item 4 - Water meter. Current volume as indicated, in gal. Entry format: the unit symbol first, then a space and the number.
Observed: gal 313993.9
